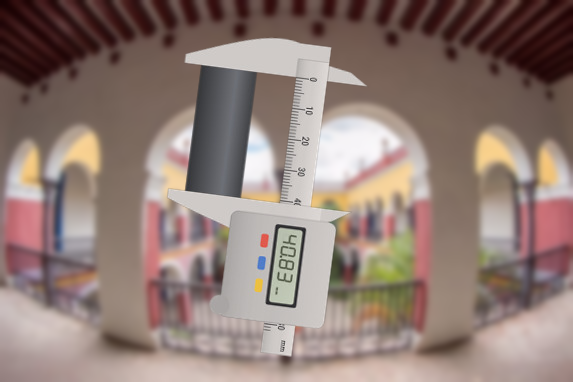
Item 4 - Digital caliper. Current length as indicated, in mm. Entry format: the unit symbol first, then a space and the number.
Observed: mm 40.83
